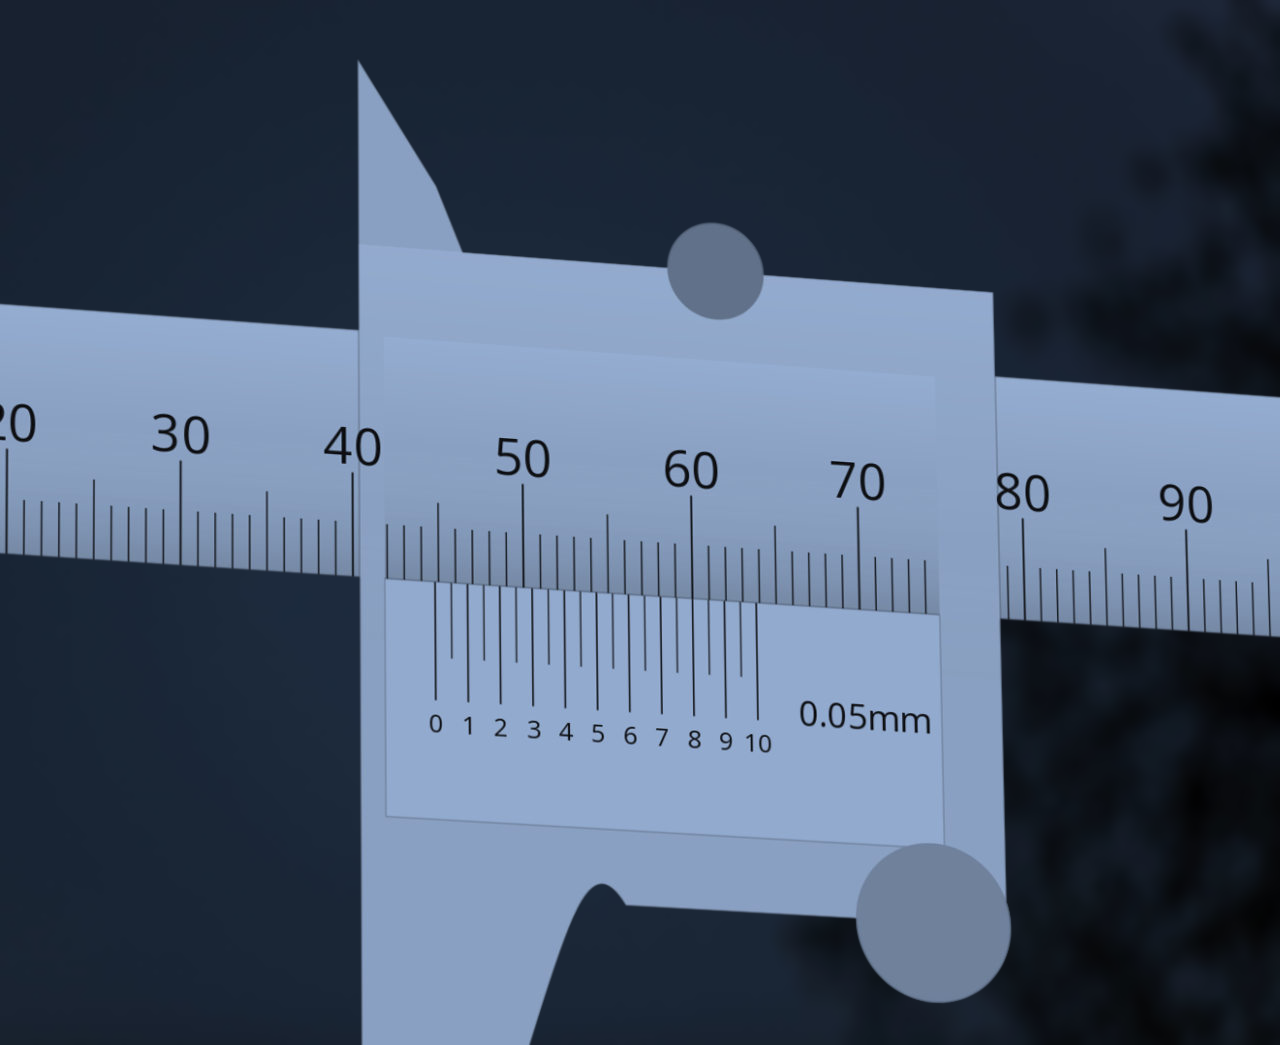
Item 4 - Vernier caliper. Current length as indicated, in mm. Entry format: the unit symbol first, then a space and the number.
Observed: mm 44.8
